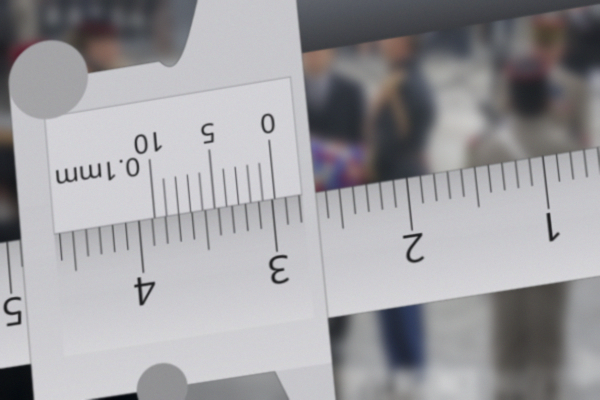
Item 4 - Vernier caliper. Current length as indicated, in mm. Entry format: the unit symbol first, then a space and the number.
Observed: mm 29.8
